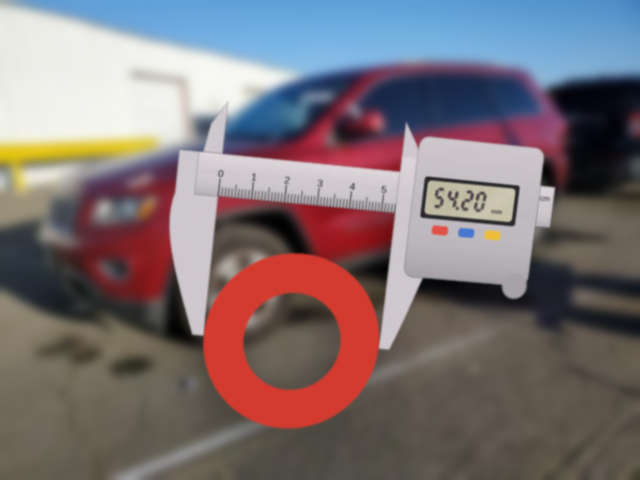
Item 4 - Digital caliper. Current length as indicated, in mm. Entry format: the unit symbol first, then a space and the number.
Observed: mm 54.20
